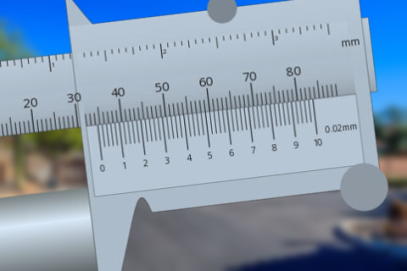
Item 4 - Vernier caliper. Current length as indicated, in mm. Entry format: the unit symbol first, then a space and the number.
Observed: mm 34.5
